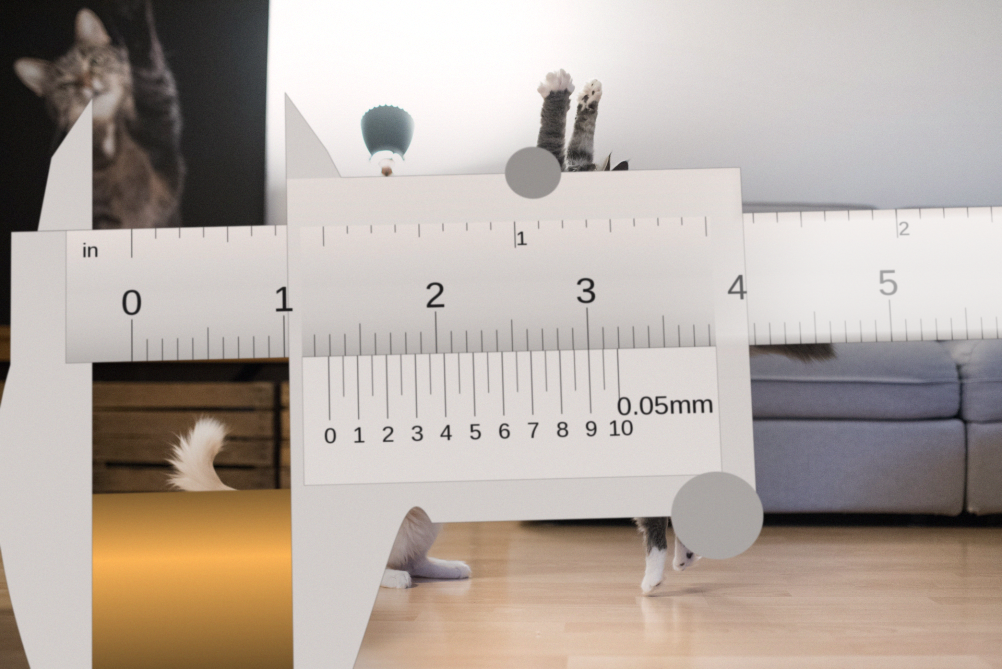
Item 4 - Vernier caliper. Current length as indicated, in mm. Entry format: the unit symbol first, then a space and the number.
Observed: mm 12.9
